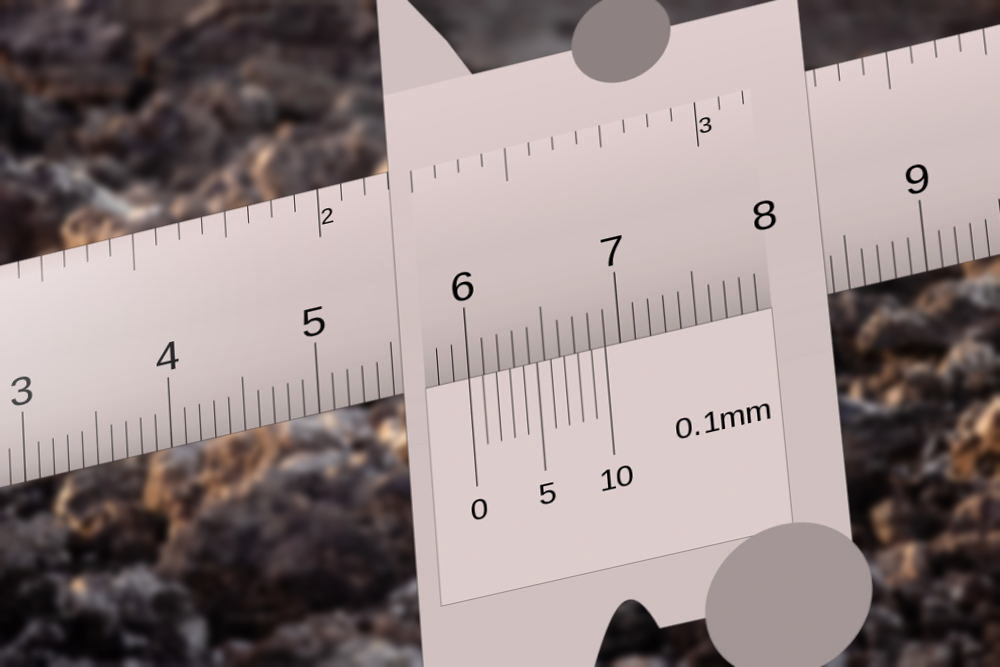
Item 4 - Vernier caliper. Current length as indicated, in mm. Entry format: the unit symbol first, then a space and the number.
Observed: mm 60.0
